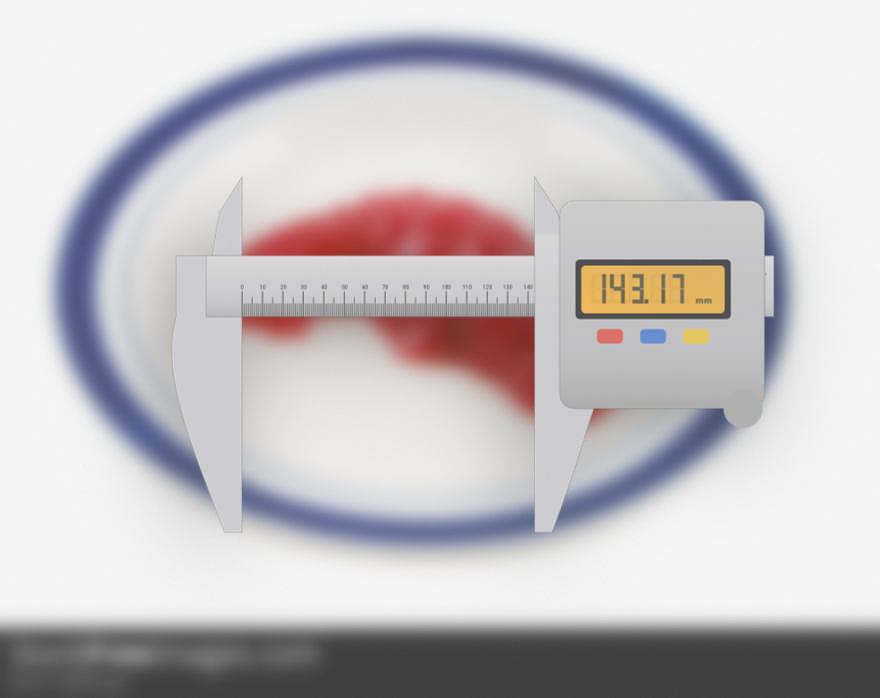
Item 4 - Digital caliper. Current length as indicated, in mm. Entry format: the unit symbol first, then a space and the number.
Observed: mm 143.17
